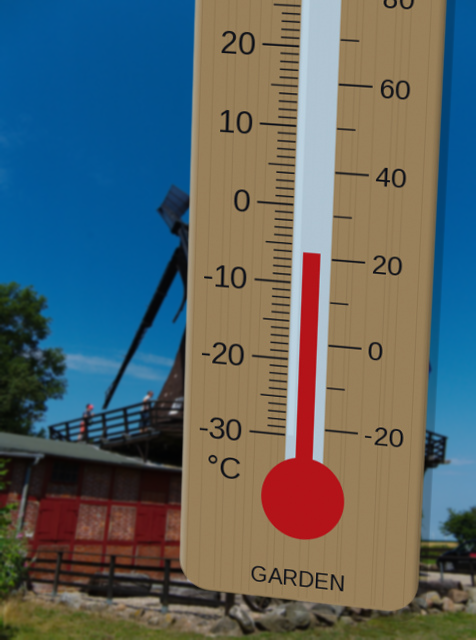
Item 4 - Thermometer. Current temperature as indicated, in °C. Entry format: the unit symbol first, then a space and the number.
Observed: °C -6
